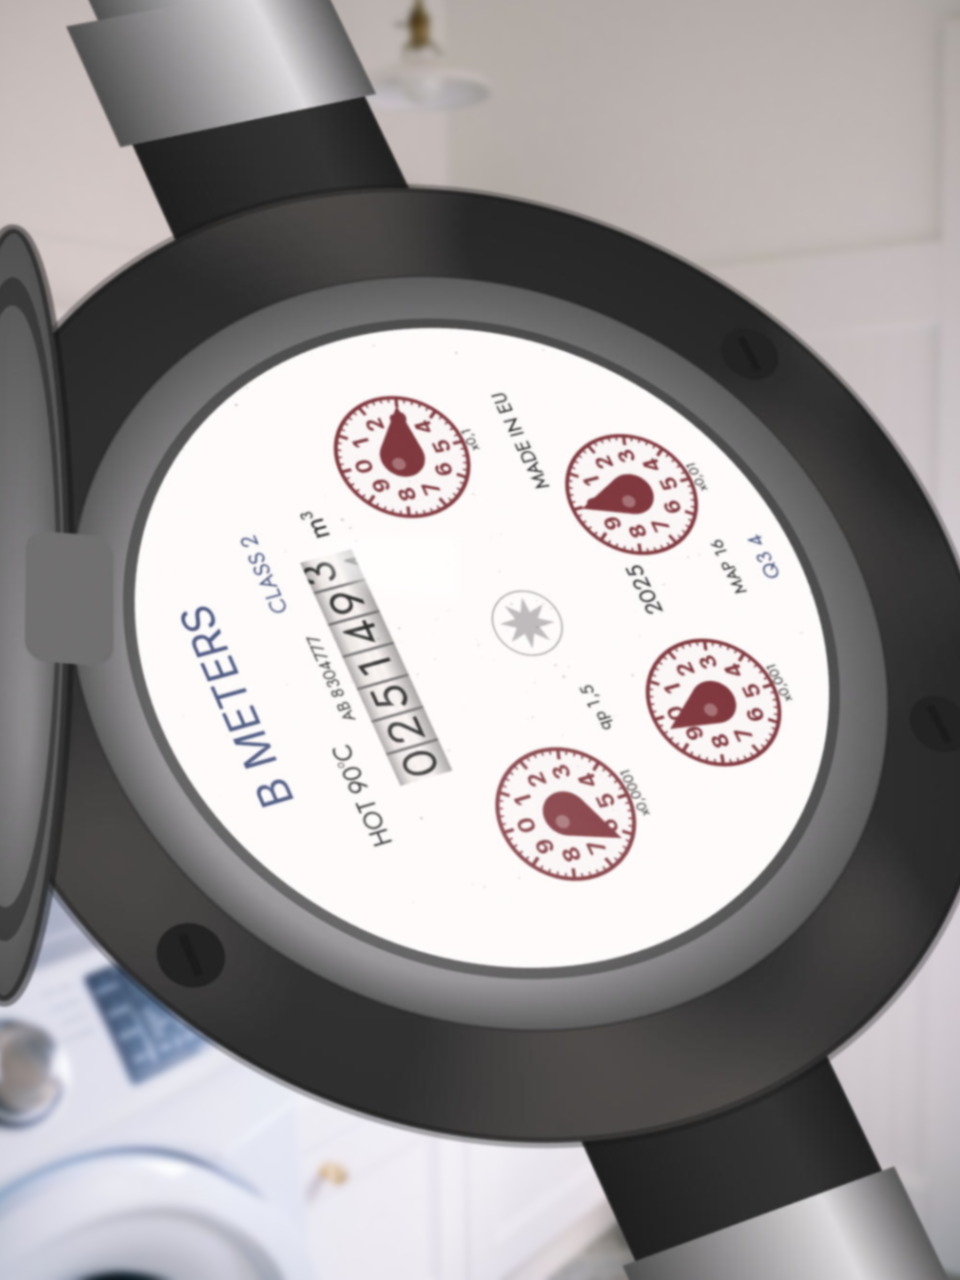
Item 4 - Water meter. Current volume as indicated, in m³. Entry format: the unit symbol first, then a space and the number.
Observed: m³ 251493.2996
